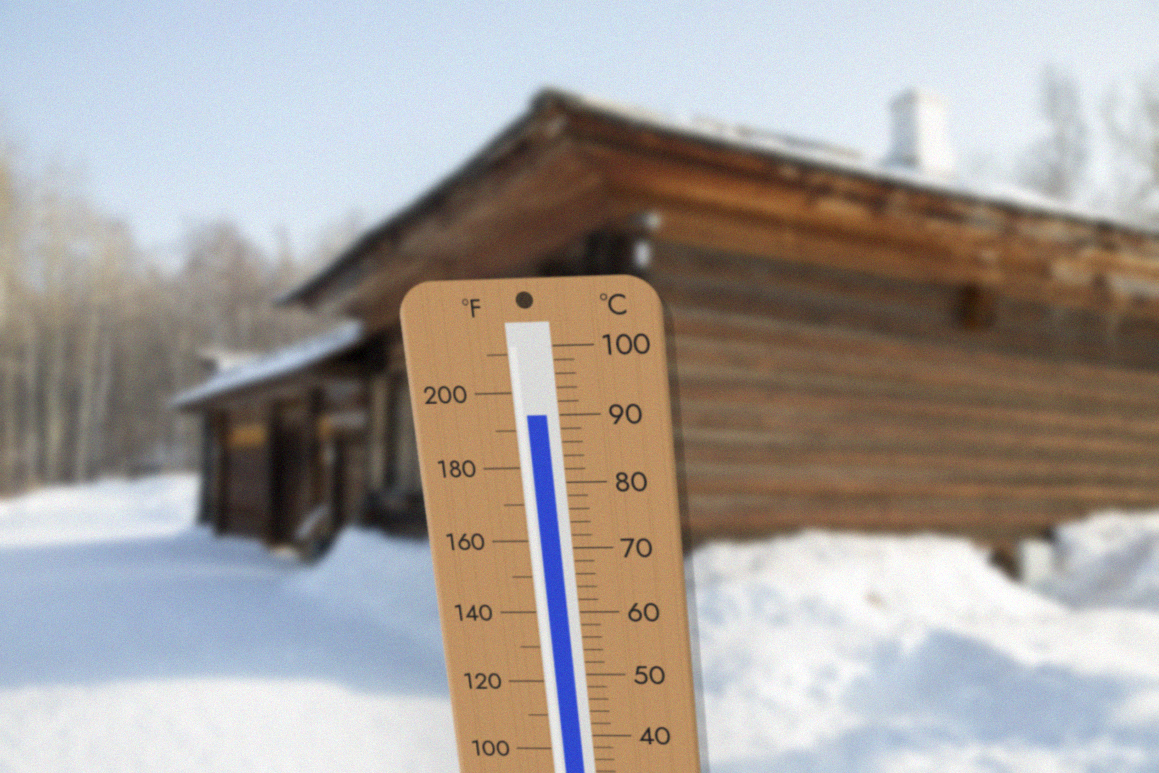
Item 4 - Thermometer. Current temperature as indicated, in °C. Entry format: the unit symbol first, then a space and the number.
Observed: °C 90
